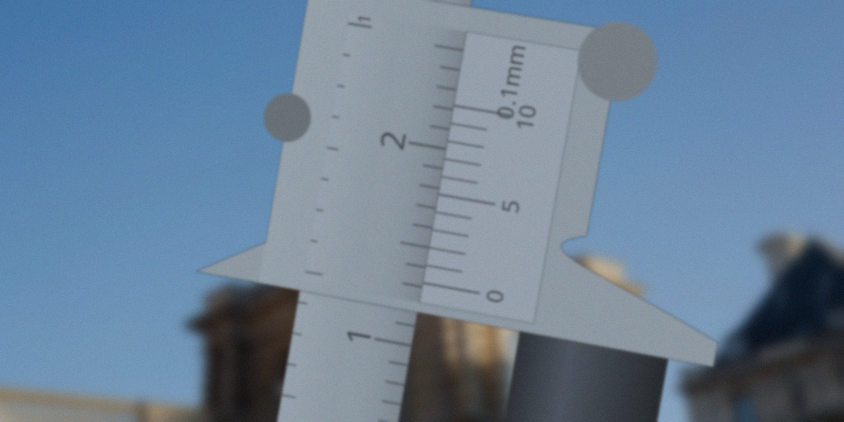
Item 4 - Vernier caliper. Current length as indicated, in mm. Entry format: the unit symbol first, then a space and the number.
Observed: mm 13.2
